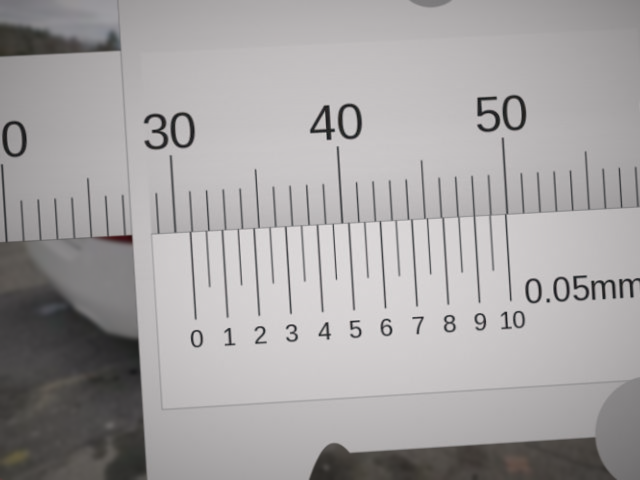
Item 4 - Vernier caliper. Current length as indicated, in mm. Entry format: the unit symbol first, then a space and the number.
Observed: mm 30.9
